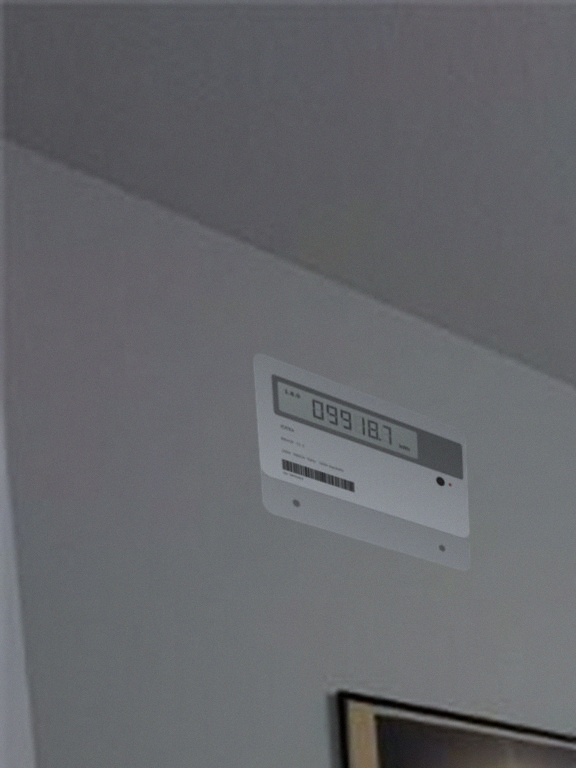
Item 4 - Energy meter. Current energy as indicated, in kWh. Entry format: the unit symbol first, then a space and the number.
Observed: kWh 9918.7
